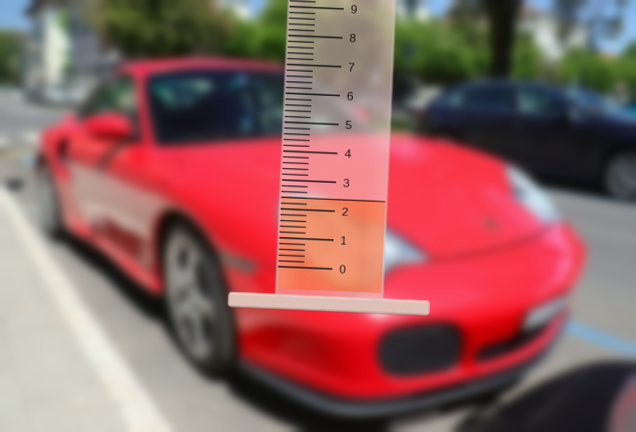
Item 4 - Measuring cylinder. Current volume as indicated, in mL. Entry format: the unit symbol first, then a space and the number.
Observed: mL 2.4
